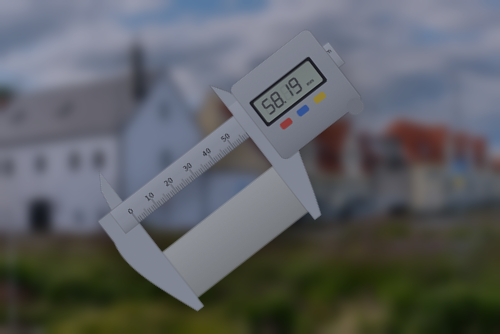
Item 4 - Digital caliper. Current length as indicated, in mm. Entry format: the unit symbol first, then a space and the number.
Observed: mm 58.19
